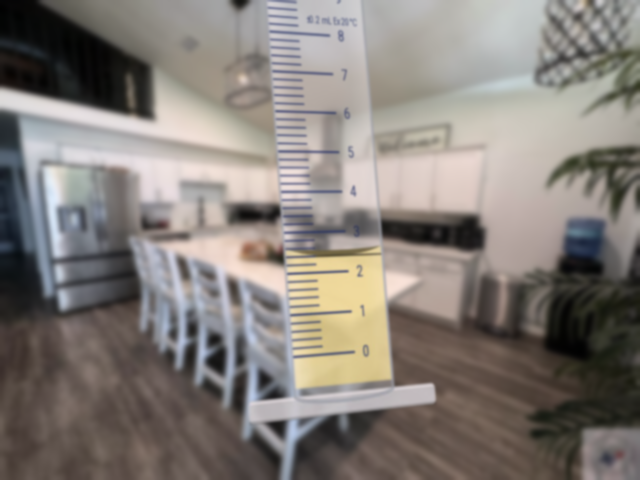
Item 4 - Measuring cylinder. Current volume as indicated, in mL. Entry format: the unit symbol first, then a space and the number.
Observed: mL 2.4
